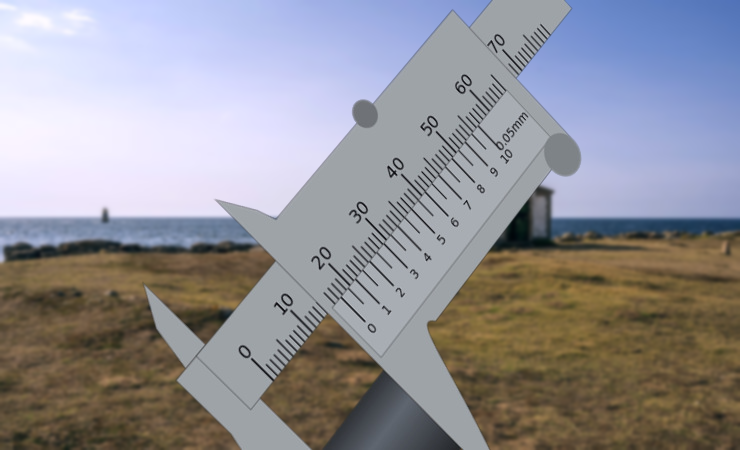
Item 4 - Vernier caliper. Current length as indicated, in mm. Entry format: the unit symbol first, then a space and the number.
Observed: mm 17.5
